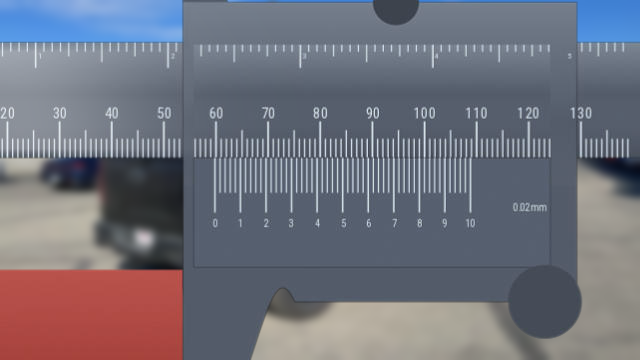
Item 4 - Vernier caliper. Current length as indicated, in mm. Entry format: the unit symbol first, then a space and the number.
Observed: mm 59.8
